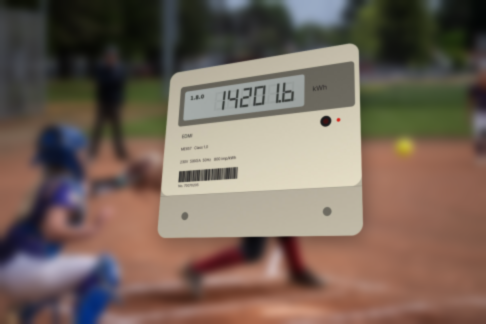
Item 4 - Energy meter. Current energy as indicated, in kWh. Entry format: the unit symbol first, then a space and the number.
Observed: kWh 14201.6
